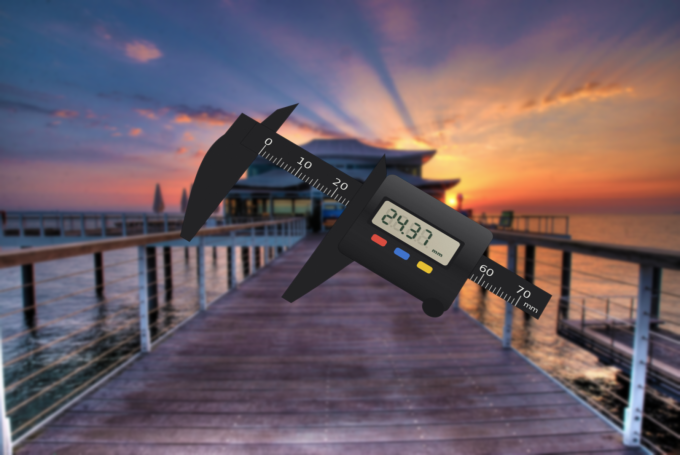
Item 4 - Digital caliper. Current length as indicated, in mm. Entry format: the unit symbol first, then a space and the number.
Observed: mm 24.37
